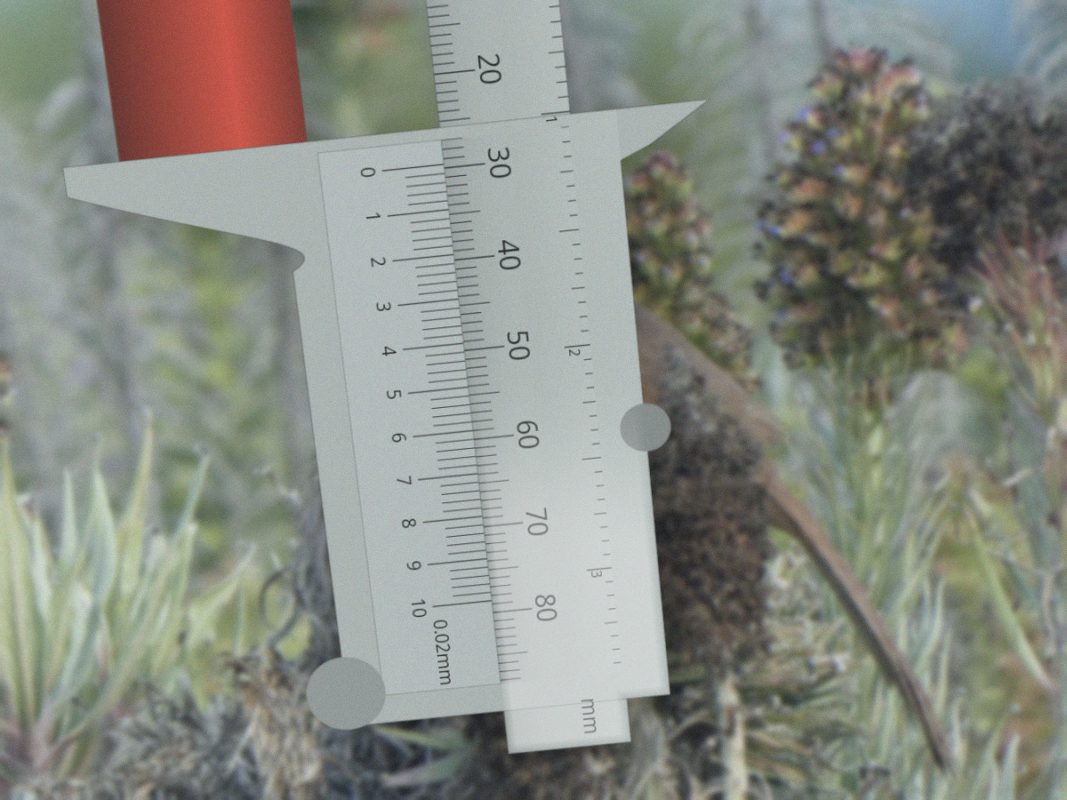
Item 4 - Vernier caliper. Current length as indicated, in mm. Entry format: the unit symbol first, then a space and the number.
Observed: mm 29.6
